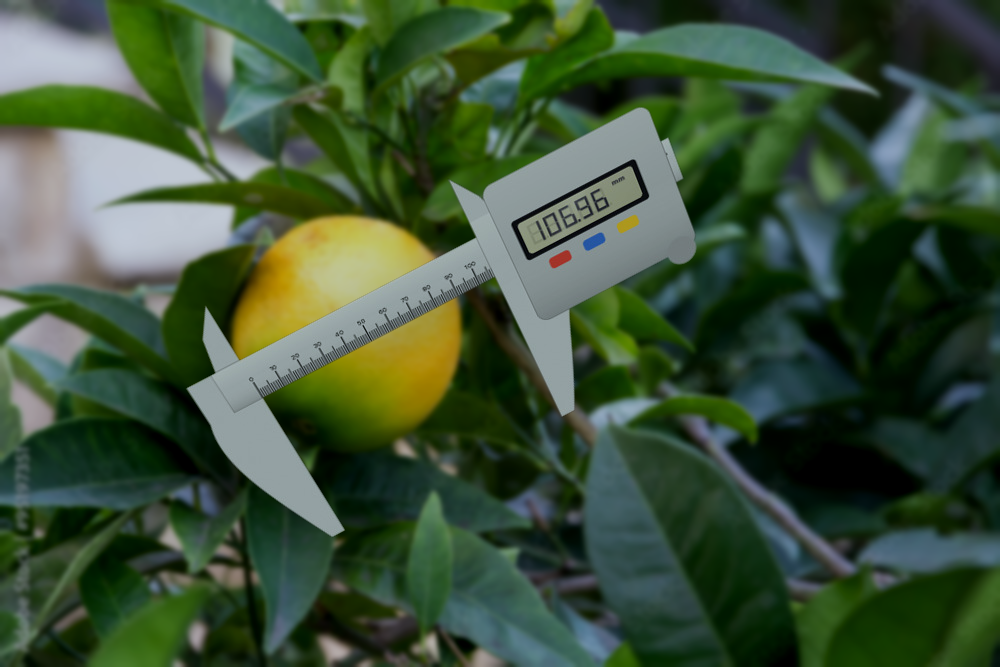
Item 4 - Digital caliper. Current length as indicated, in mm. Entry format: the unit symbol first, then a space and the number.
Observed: mm 106.96
